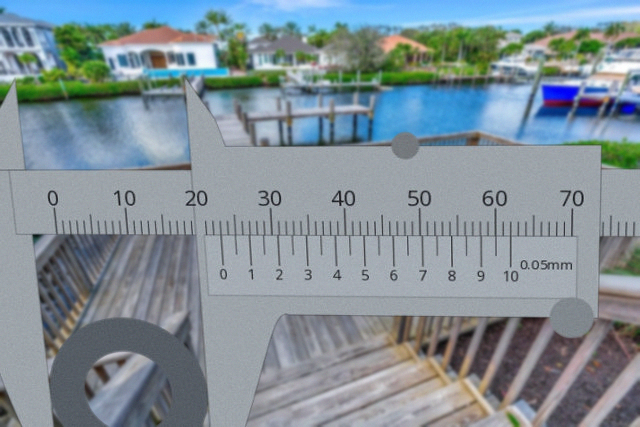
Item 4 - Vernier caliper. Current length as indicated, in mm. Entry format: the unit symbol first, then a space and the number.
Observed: mm 23.0
